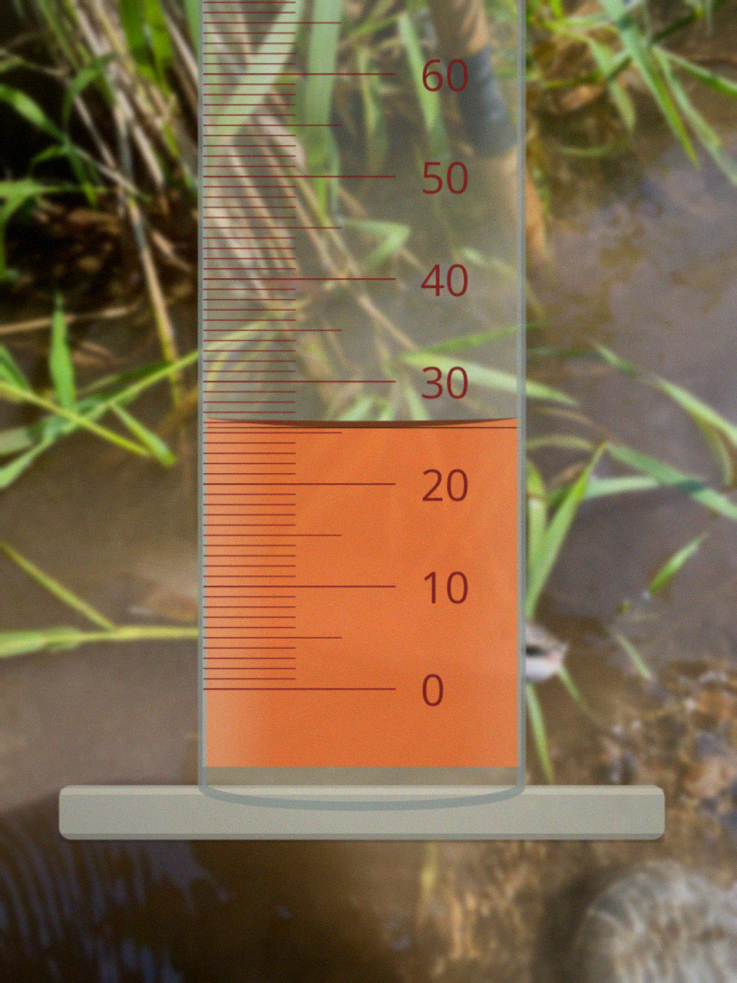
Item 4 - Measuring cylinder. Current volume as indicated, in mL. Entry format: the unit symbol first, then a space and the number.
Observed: mL 25.5
